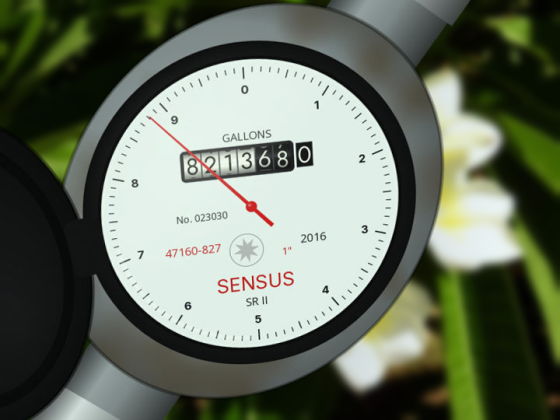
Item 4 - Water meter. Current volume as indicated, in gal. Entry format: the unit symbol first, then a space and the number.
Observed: gal 8213678.8
